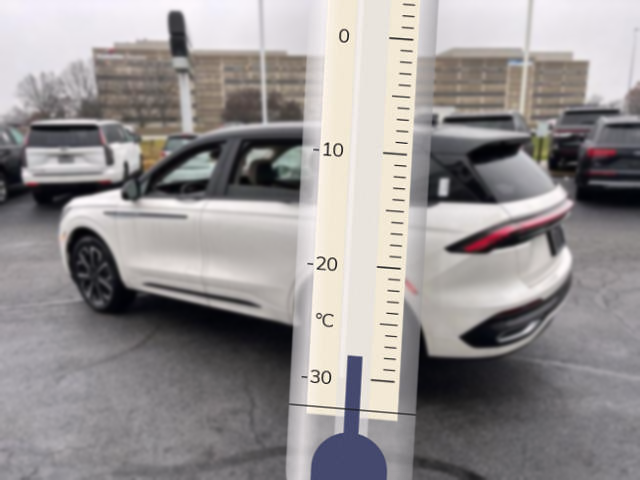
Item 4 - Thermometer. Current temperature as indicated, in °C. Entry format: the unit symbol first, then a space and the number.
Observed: °C -28
